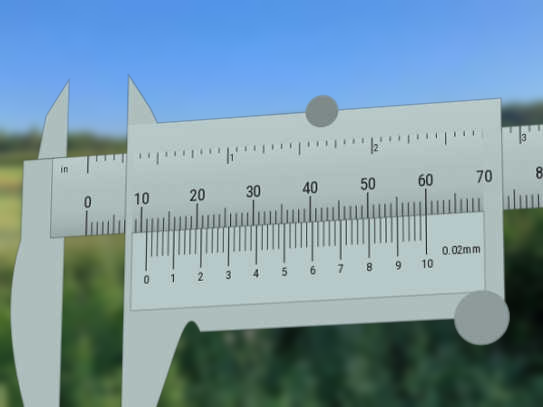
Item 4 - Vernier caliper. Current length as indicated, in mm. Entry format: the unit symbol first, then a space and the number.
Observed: mm 11.0
